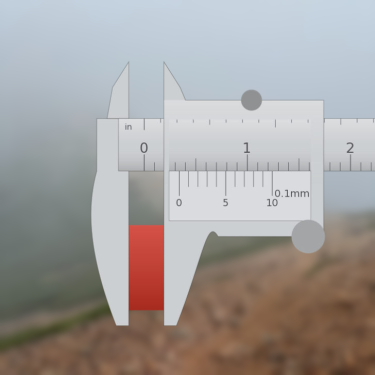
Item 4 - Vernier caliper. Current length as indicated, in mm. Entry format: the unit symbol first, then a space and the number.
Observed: mm 3.4
